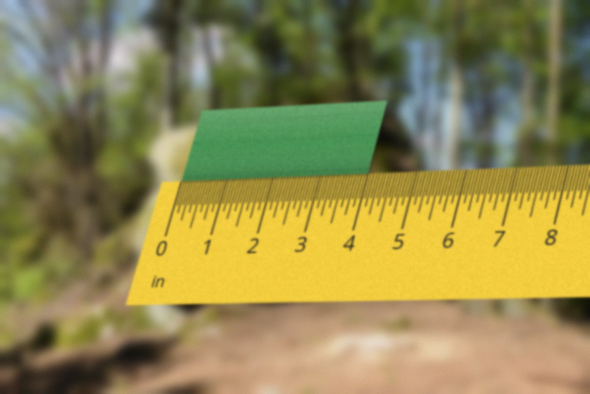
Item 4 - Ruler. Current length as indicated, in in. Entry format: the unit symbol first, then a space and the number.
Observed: in 4
